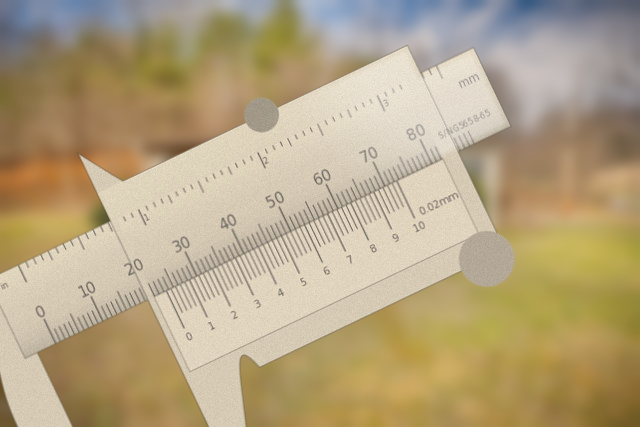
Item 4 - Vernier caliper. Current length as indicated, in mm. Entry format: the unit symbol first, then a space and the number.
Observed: mm 23.5
